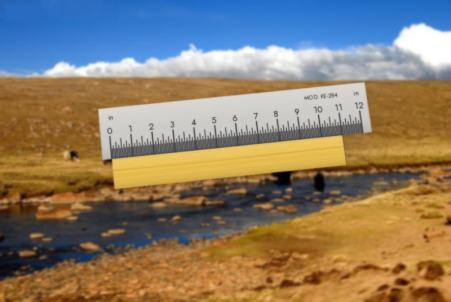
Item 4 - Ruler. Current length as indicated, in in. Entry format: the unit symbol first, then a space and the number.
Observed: in 11
